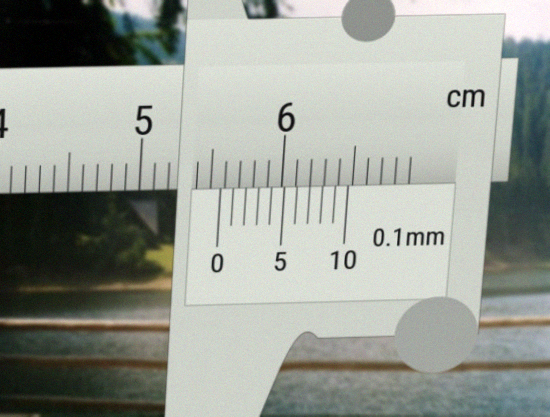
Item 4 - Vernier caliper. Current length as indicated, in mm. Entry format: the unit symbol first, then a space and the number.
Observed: mm 55.7
